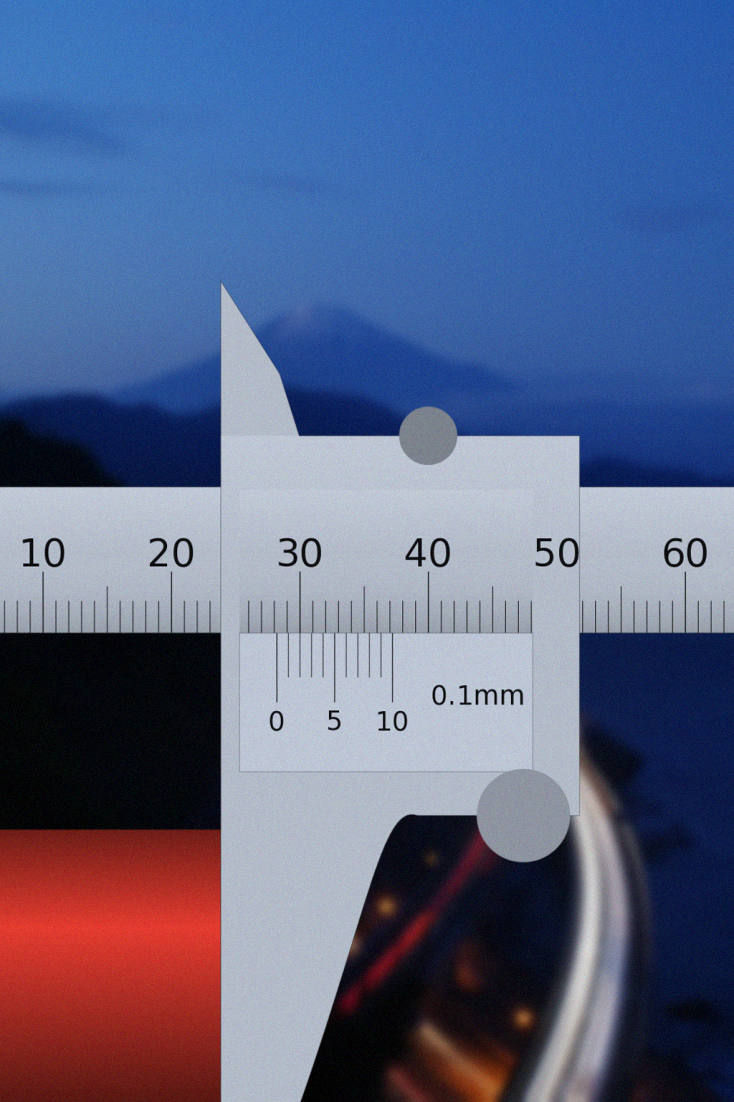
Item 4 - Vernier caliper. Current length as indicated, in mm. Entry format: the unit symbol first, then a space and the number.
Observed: mm 28.2
